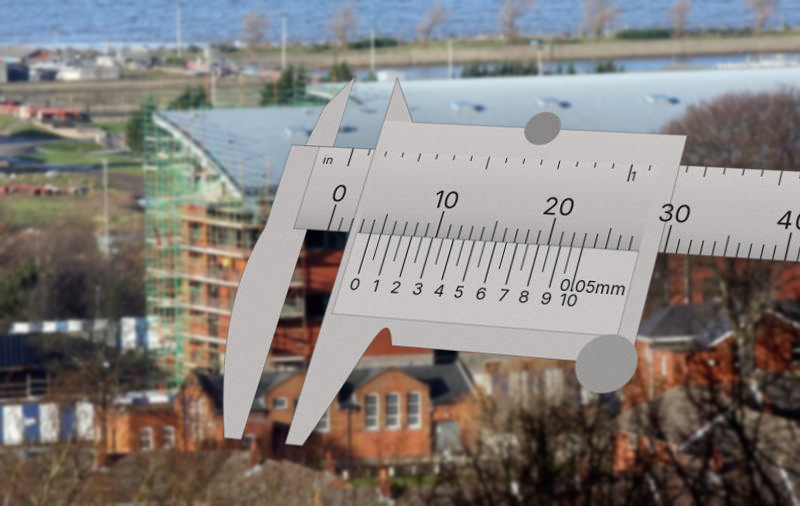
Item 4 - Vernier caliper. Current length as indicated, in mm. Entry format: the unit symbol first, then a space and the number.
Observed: mm 4.0
